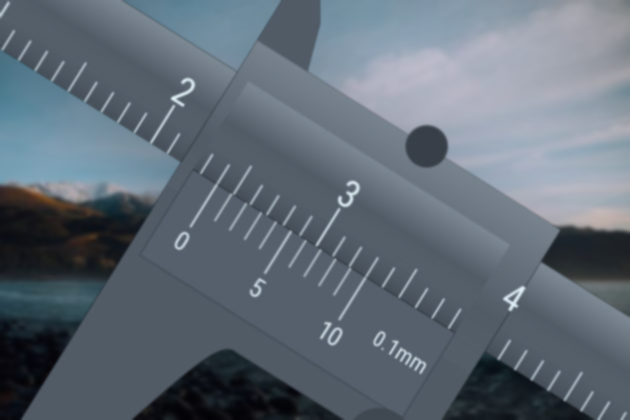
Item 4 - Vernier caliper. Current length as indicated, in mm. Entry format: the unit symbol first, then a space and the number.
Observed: mm 24.0
